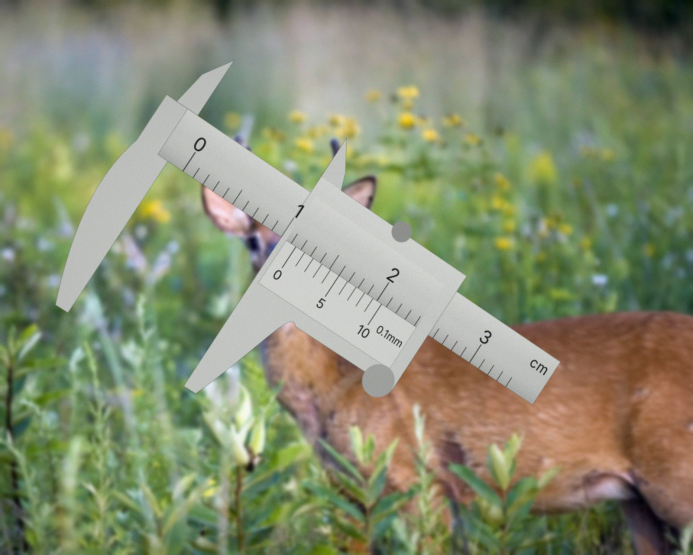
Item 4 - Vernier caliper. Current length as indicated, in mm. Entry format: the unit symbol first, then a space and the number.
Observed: mm 11.5
